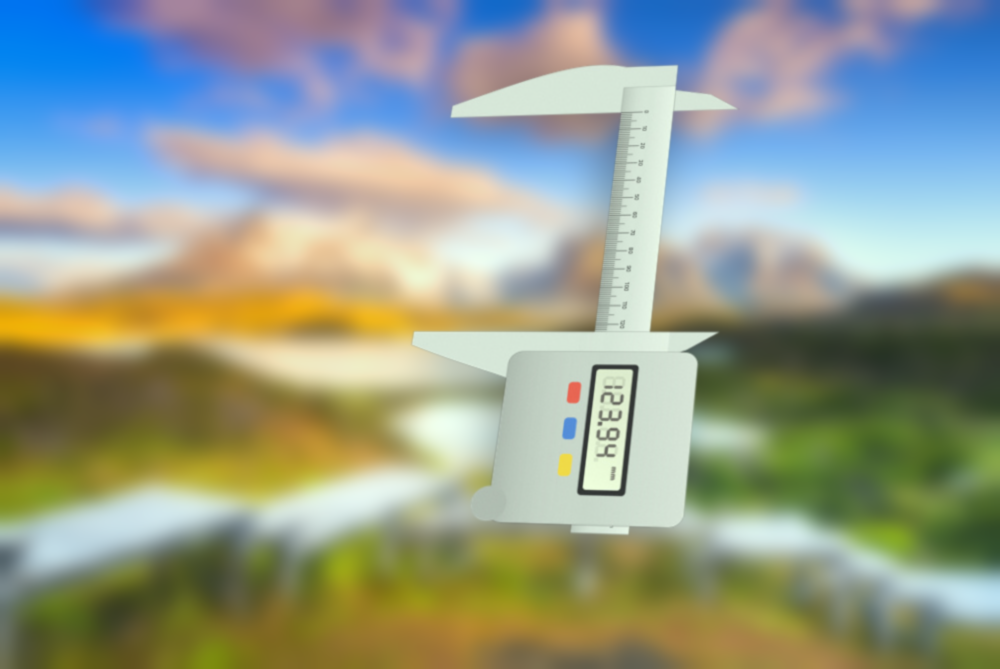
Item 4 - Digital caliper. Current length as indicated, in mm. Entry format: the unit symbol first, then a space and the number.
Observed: mm 123.94
